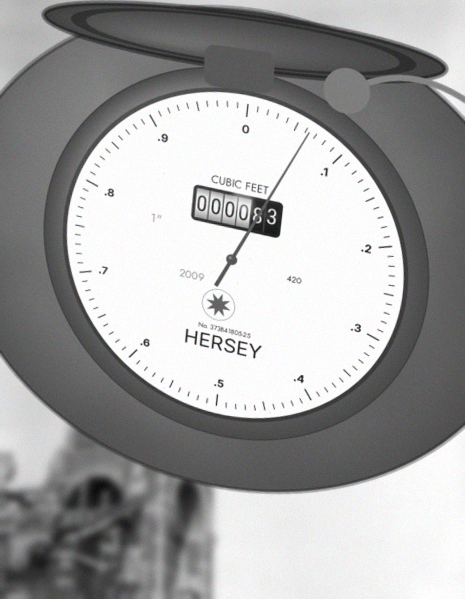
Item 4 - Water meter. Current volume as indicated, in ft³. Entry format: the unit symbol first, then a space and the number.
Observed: ft³ 83.06
